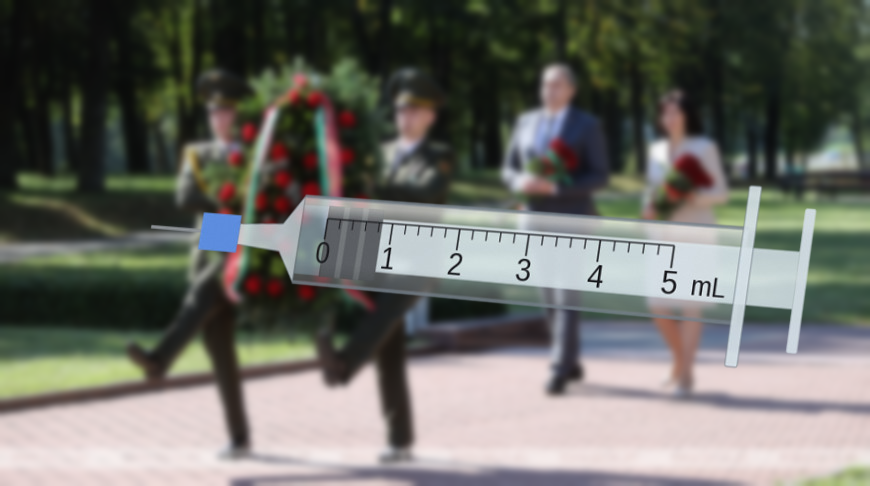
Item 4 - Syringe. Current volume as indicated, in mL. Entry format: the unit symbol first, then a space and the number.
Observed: mL 0
